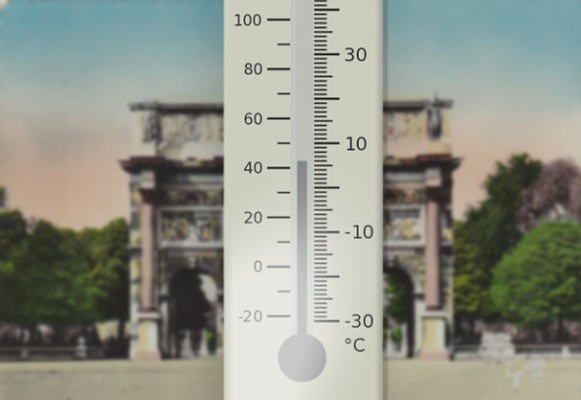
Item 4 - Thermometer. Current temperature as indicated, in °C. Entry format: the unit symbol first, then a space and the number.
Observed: °C 6
